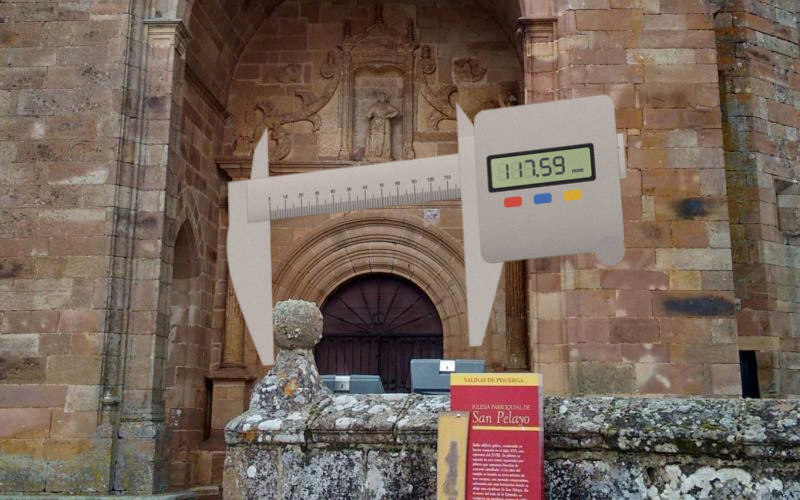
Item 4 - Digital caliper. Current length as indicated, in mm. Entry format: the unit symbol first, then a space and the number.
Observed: mm 117.59
